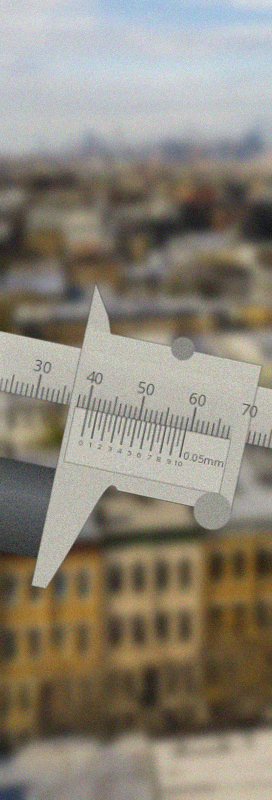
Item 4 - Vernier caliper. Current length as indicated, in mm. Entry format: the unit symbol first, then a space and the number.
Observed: mm 40.0
